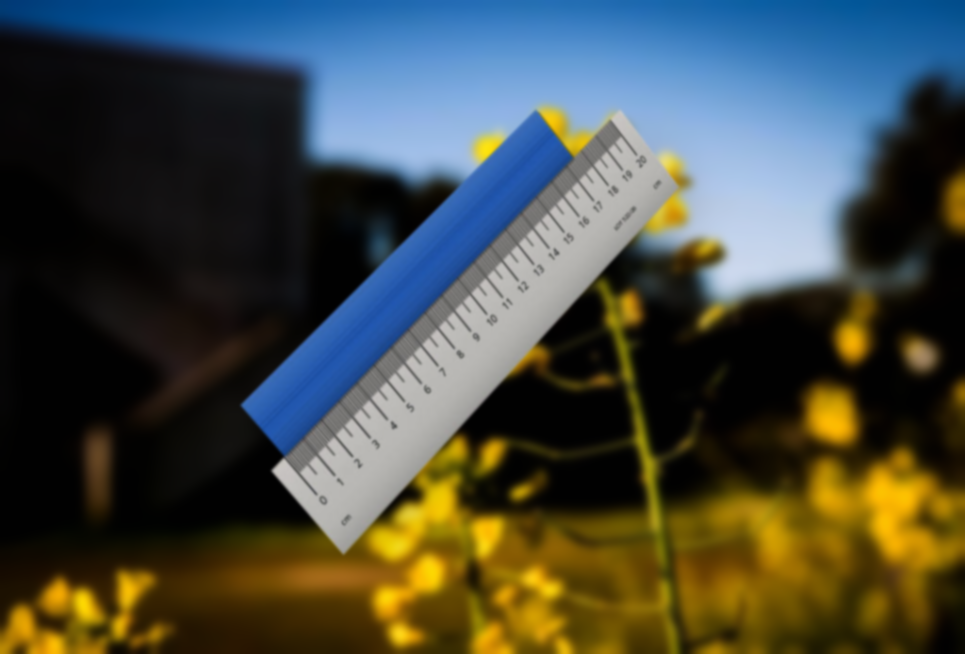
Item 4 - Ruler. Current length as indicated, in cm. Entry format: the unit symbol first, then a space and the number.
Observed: cm 17.5
